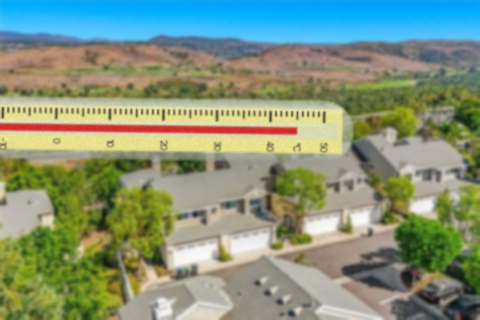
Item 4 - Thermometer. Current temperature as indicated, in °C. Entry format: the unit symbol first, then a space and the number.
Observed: °C 45
